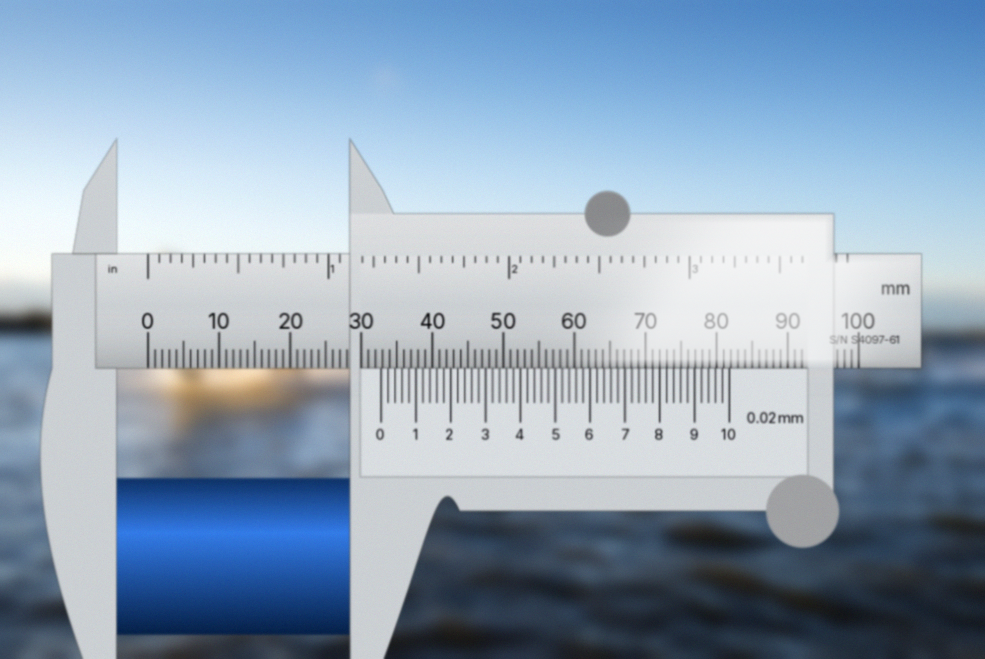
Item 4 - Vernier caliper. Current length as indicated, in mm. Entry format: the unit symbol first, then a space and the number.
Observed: mm 32.8
